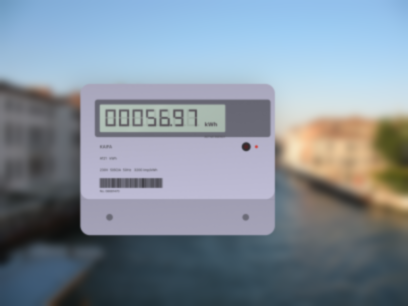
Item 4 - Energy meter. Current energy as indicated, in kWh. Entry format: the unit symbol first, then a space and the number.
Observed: kWh 56.97
